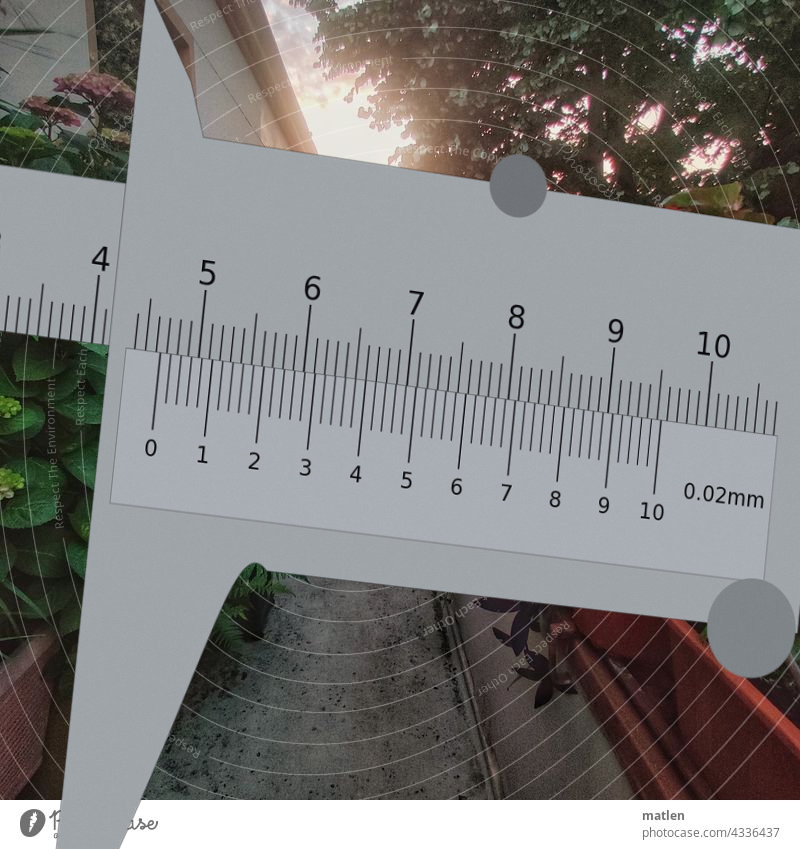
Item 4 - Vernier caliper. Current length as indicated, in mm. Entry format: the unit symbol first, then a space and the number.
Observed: mm 46.4
